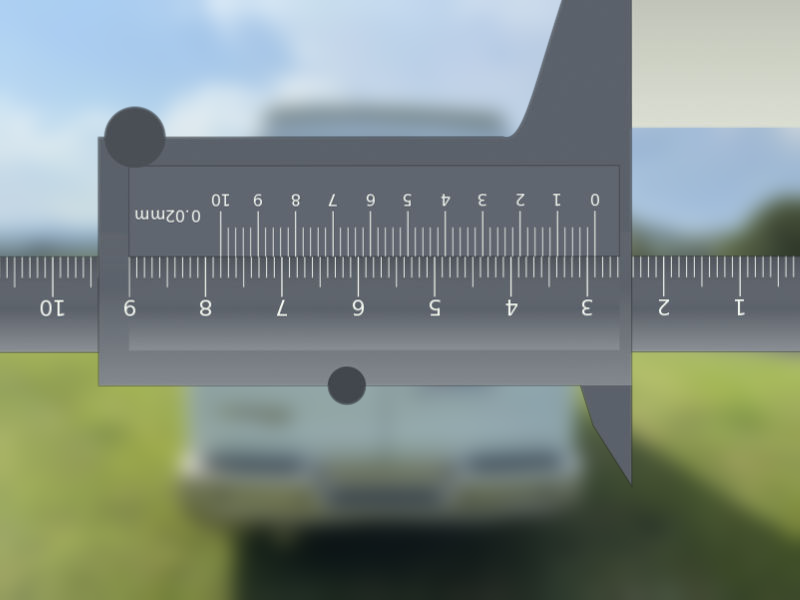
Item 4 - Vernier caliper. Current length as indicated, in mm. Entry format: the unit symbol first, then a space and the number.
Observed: mm 29.0
